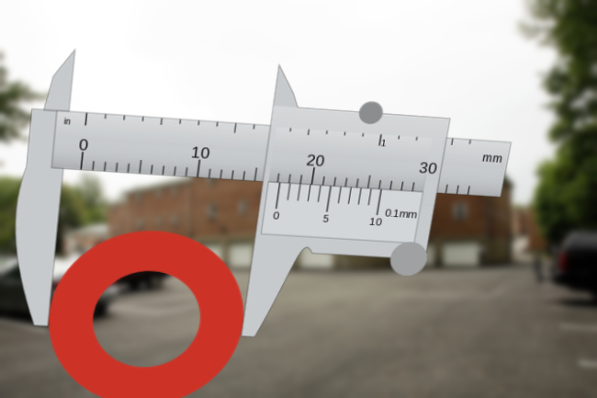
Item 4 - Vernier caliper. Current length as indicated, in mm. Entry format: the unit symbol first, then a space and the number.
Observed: mm 17.2
